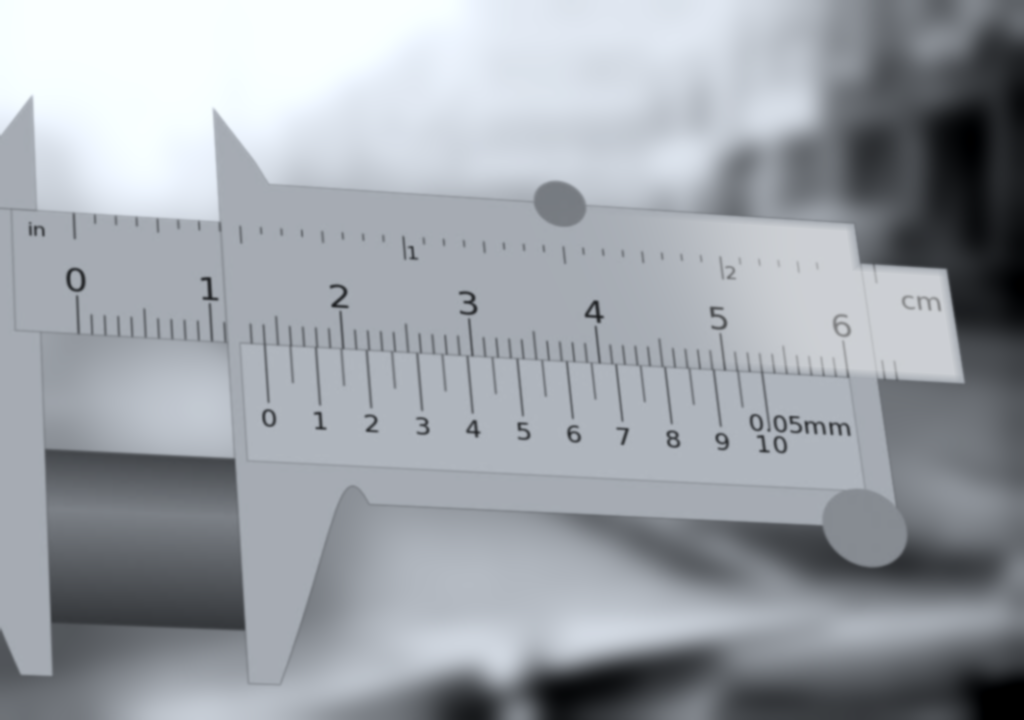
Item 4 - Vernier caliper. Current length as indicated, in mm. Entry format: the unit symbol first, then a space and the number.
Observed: mm 14.0
